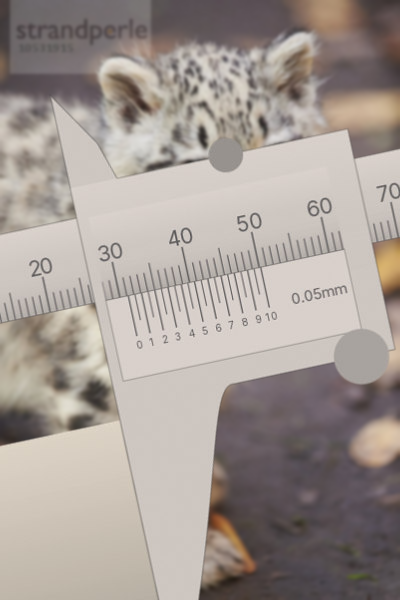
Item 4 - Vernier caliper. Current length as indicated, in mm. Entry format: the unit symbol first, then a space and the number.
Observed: mm 31.2
